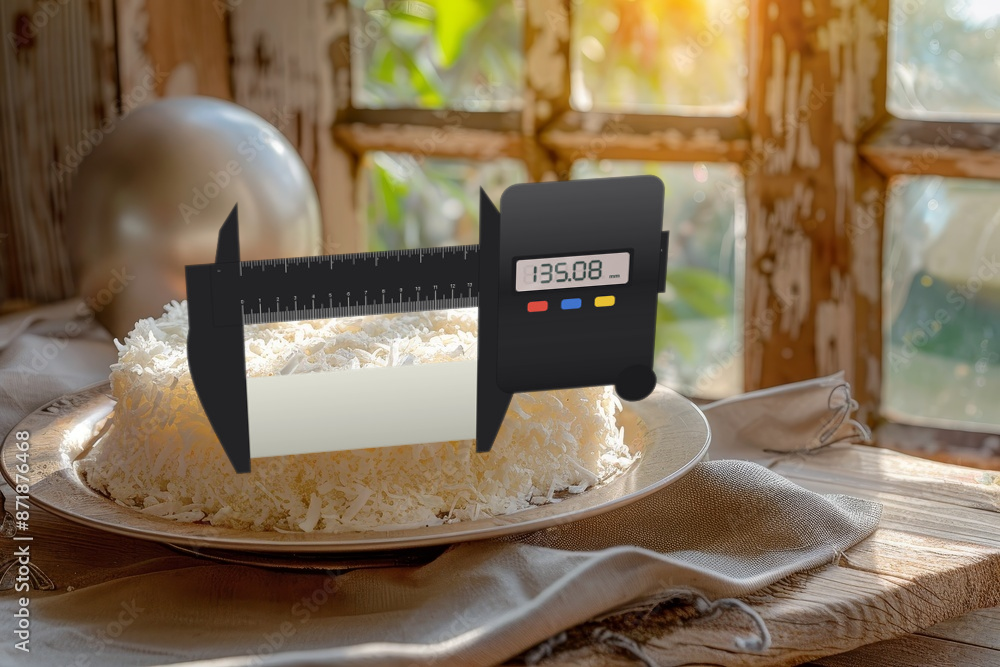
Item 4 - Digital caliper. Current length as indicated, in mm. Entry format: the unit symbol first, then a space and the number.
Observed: mm 135.08
